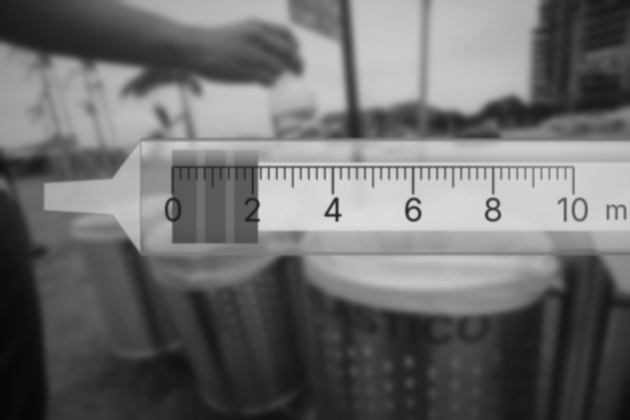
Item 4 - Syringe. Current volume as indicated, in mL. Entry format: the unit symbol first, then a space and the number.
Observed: mL 0
